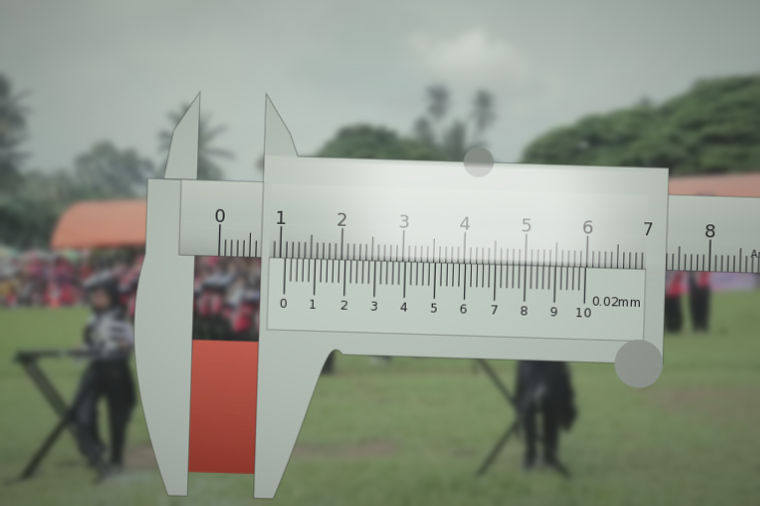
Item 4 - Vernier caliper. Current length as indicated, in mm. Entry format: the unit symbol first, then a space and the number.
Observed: mm 10.8
